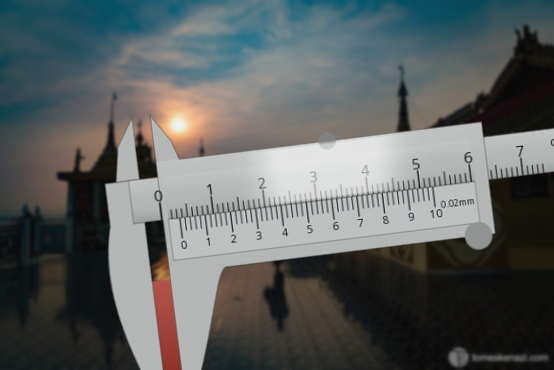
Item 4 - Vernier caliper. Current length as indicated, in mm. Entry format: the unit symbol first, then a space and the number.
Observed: mm 3.5
